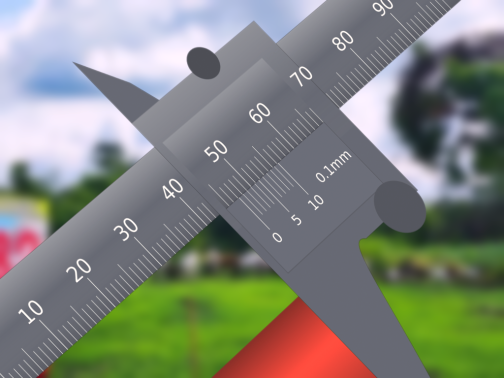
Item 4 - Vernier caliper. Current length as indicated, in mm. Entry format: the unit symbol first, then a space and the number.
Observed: mm 47.2
